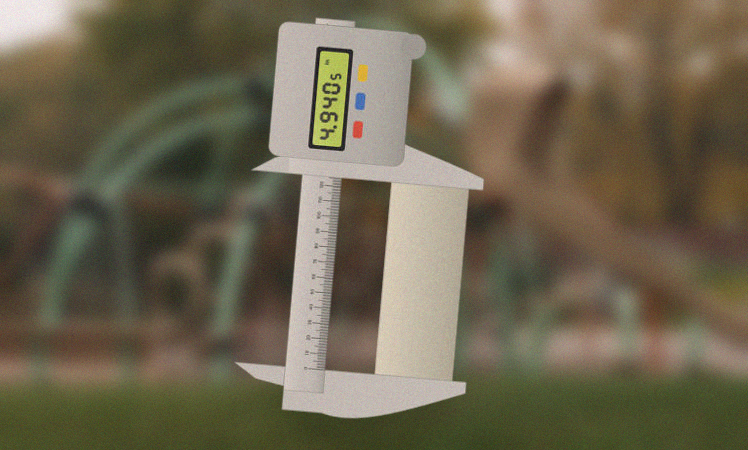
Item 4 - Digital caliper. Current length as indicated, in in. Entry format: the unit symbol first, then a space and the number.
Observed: in 4.9405
